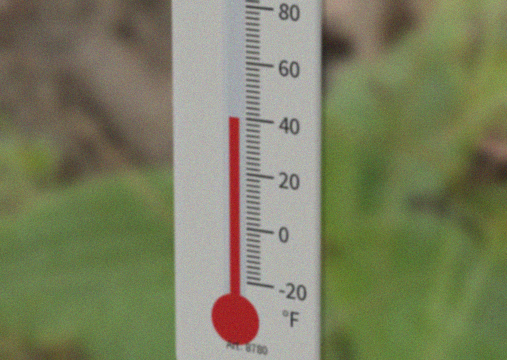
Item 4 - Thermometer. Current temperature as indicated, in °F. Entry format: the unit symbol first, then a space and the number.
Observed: °F 40
